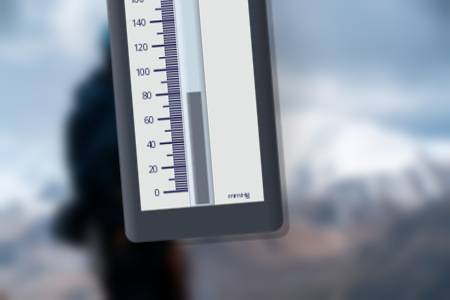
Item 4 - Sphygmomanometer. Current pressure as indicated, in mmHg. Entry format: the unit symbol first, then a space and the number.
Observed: mmHg 80
